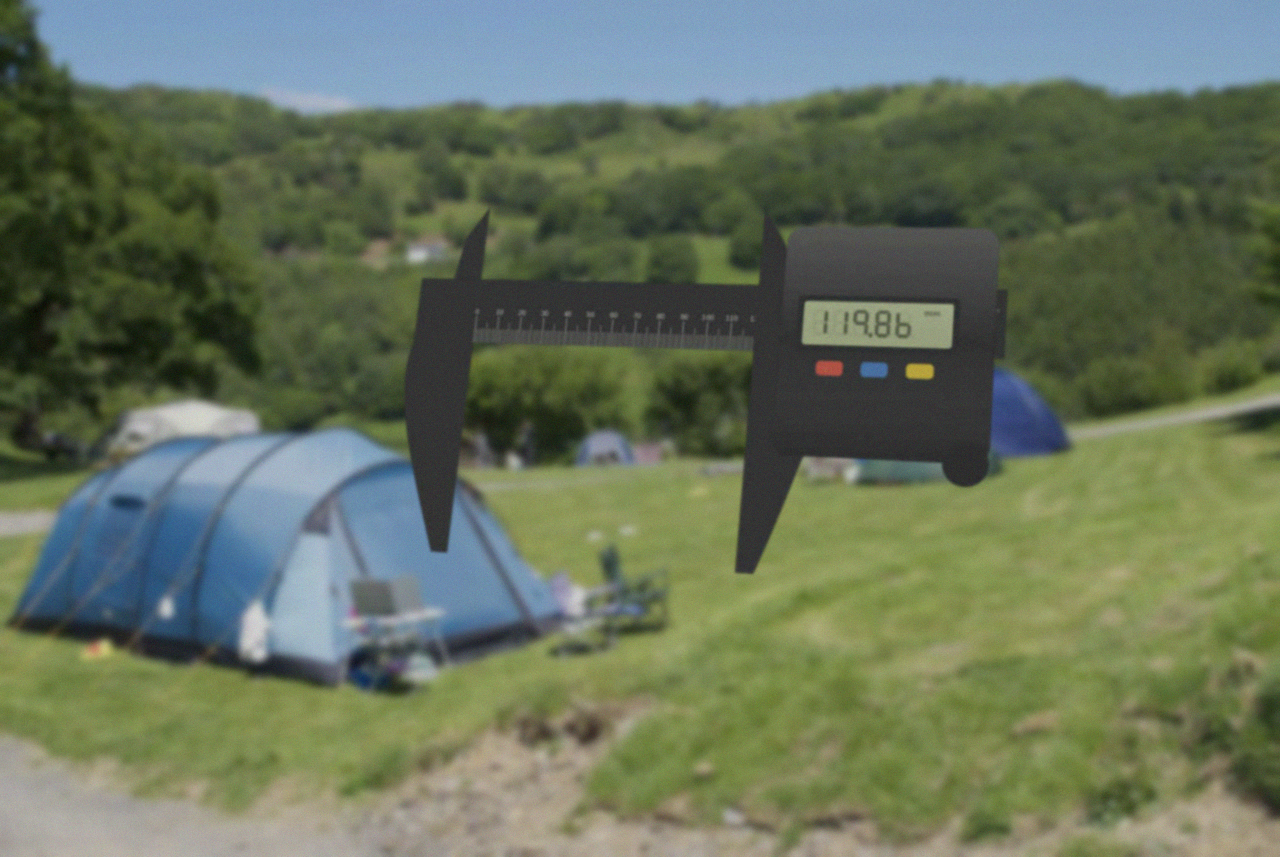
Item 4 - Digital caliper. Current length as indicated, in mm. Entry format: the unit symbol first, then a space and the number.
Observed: mm 119.86
